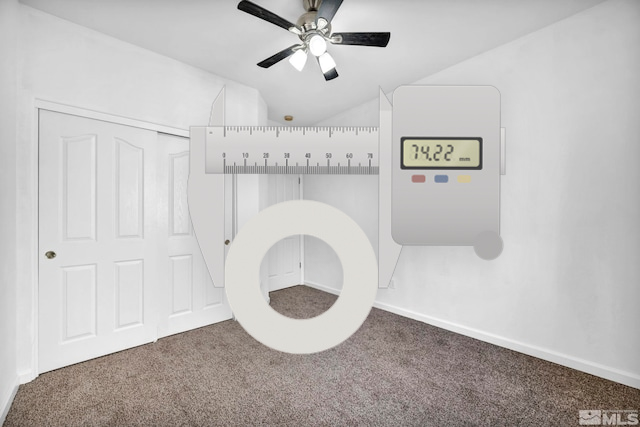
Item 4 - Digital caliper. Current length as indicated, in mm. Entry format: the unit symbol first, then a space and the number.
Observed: mm 74.22
